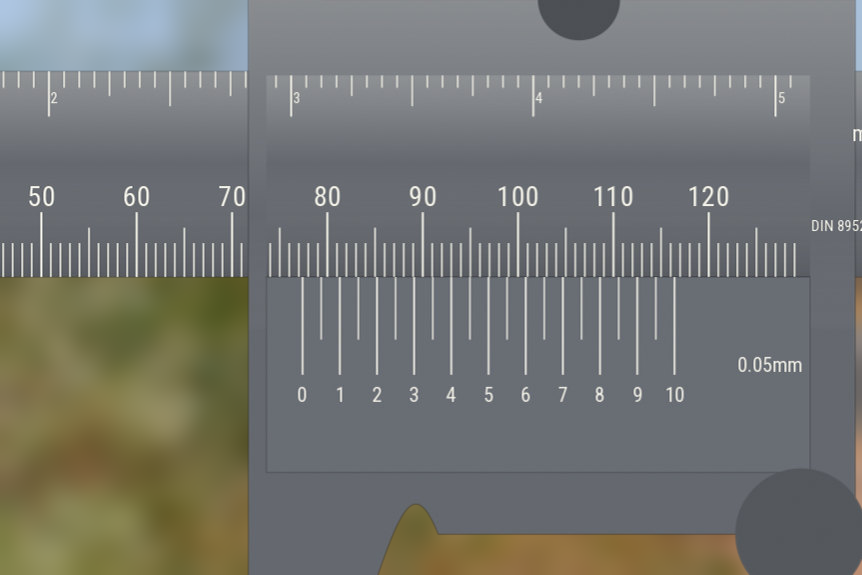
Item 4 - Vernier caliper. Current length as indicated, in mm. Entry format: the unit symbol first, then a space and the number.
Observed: mm 77.4
